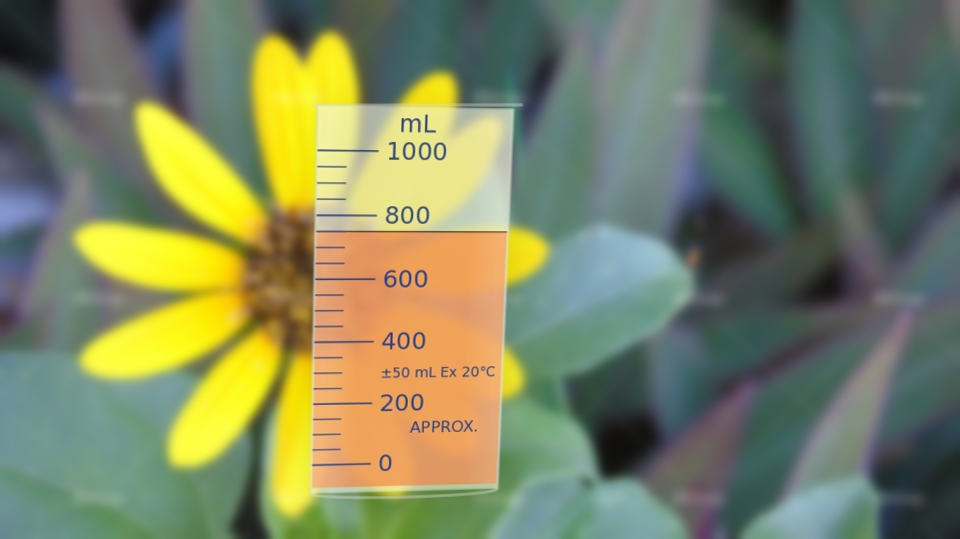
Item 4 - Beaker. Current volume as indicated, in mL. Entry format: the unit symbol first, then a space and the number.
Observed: mL 750
